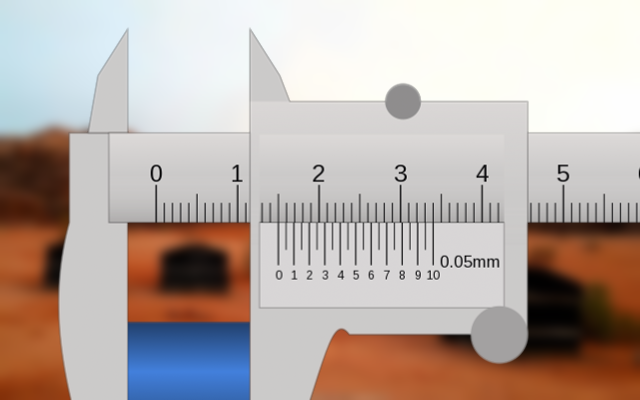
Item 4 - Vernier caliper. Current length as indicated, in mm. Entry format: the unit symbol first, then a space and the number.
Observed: mm 15.0
